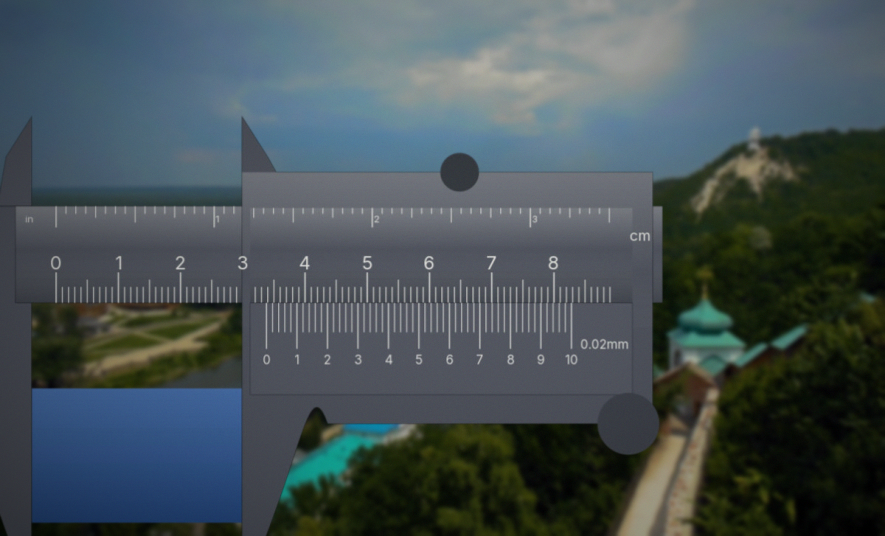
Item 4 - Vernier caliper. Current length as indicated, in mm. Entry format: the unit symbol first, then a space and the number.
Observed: mm 33.8
